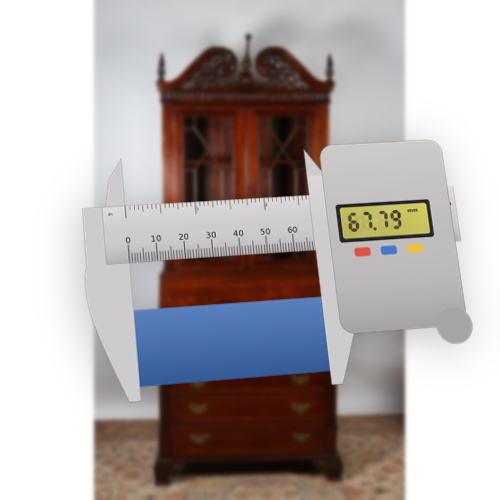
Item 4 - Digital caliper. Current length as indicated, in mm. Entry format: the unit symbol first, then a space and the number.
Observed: mm 67.79
